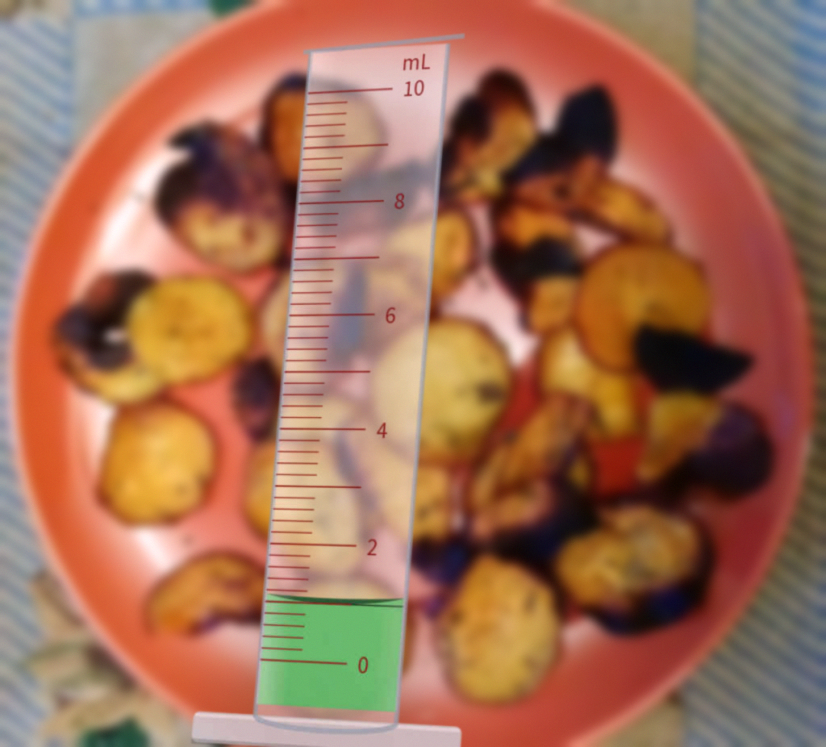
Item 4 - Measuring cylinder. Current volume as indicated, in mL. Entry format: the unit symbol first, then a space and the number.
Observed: mL 1
